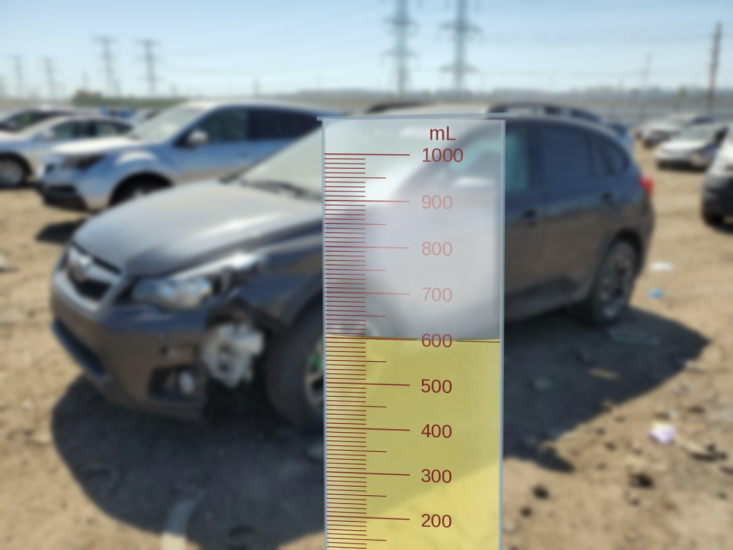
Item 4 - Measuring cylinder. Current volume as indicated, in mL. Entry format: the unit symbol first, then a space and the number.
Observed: mL 600
